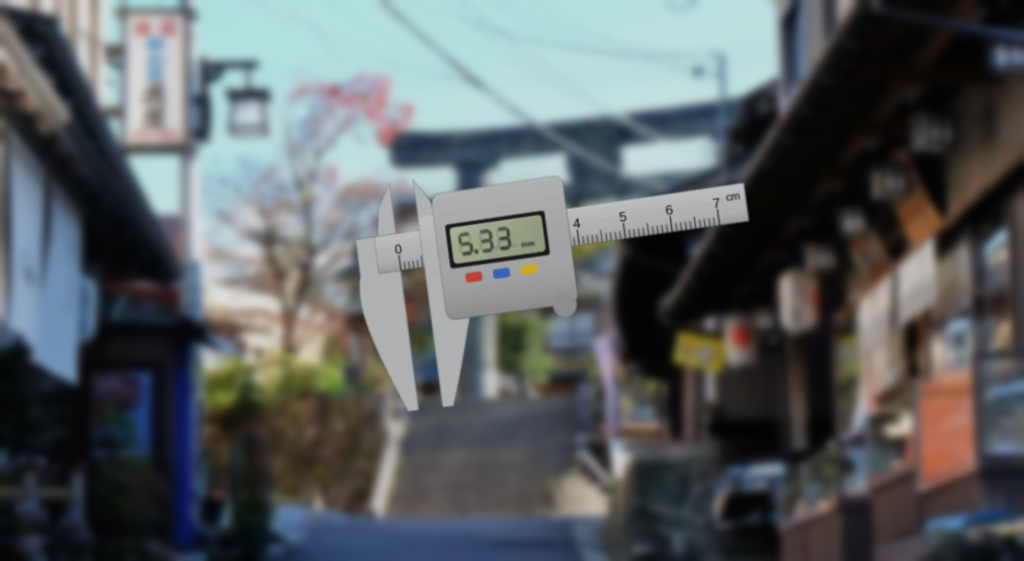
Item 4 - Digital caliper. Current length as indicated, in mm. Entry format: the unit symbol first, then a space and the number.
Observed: mm 5.33
